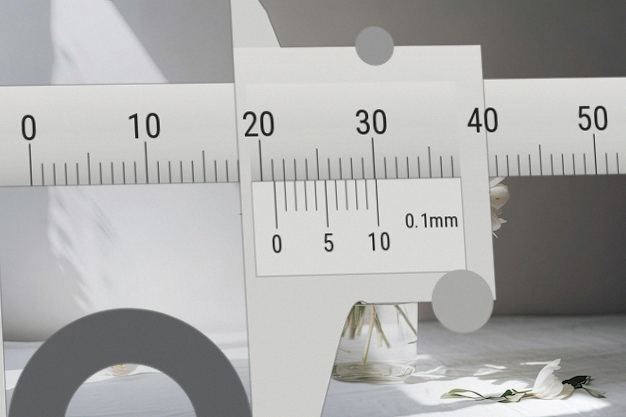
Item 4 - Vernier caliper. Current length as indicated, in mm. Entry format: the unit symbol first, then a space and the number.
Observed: mm 21.1
